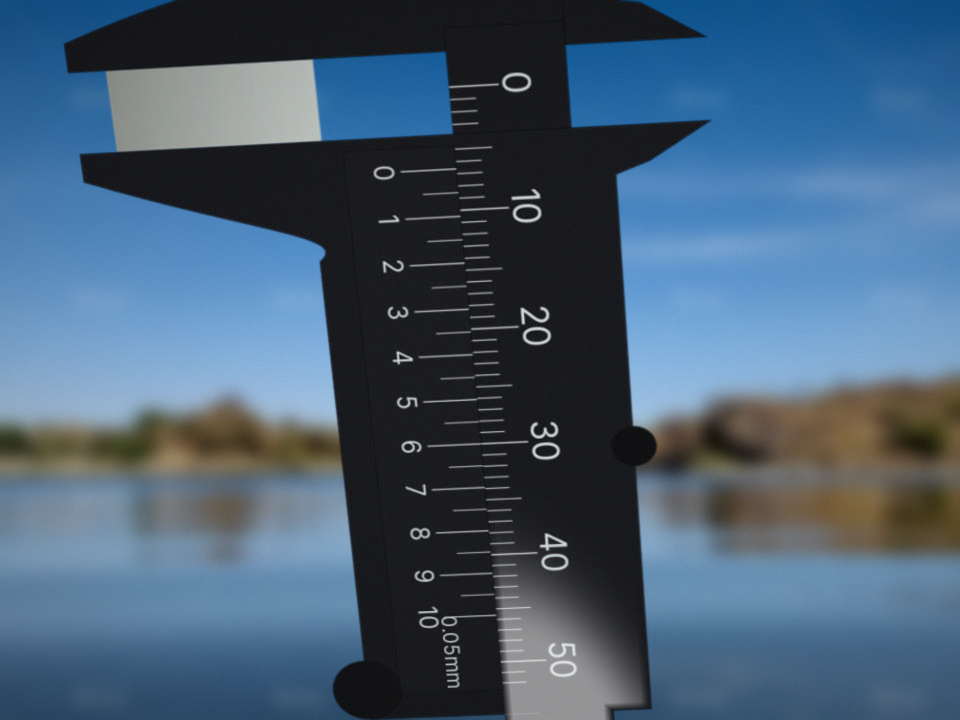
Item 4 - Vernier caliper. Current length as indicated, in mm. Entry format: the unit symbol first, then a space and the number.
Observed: mm 6.6
